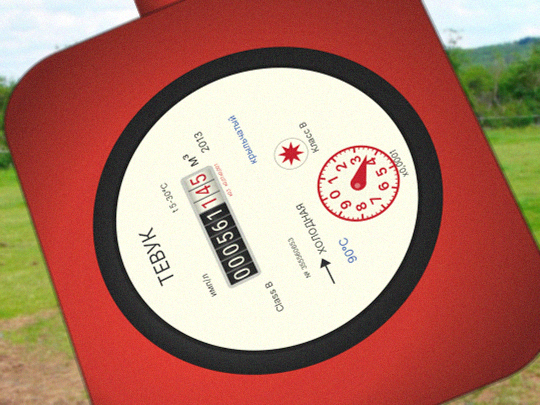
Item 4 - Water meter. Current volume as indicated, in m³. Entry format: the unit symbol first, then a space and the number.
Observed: m³ 561.1453
